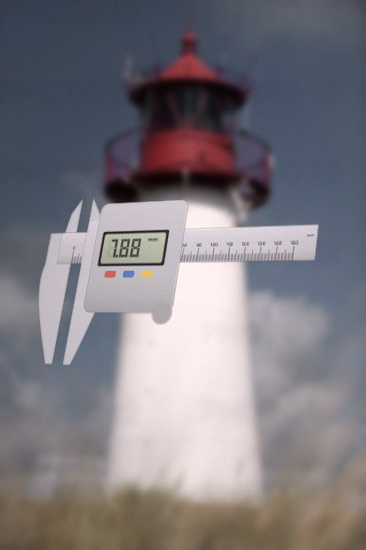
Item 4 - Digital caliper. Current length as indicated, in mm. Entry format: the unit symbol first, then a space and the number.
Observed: mm 7.88
